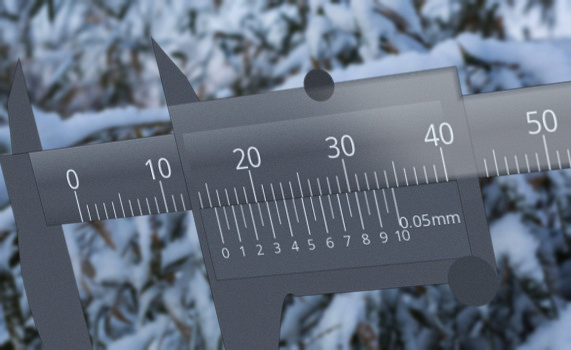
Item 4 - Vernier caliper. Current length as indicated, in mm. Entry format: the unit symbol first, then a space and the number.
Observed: mm 15.4
